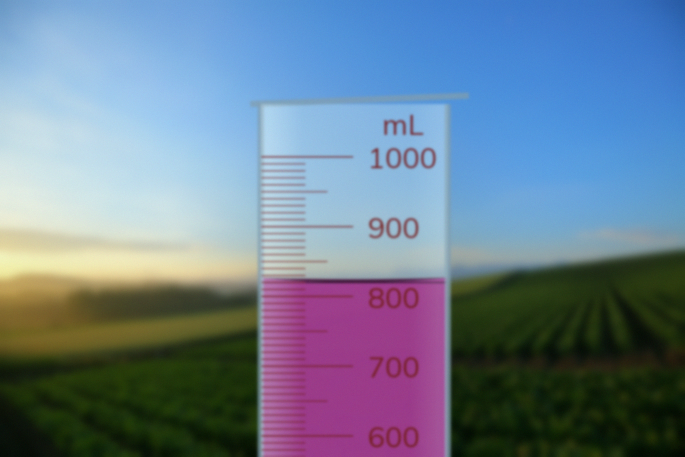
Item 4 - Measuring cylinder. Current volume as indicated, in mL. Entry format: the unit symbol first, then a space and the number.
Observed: mL 820
